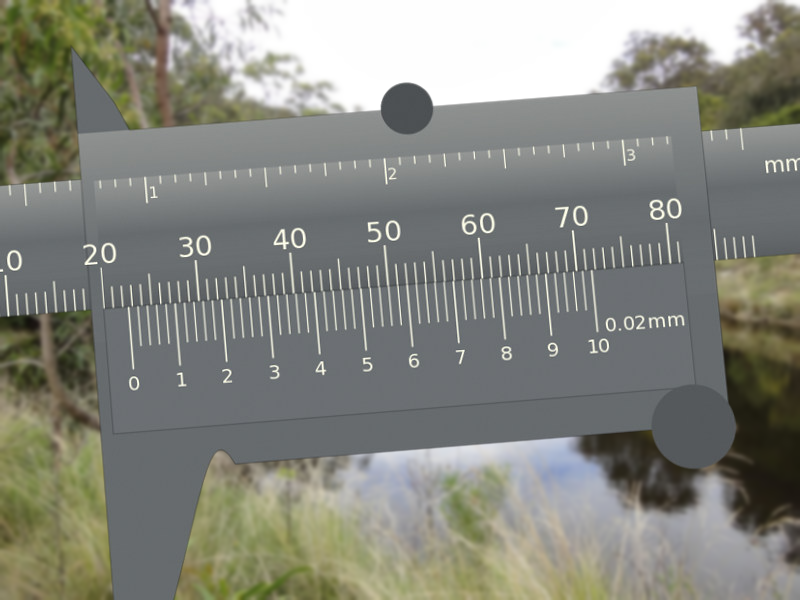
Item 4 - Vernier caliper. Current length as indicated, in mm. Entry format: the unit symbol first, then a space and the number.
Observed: mm 22.6
